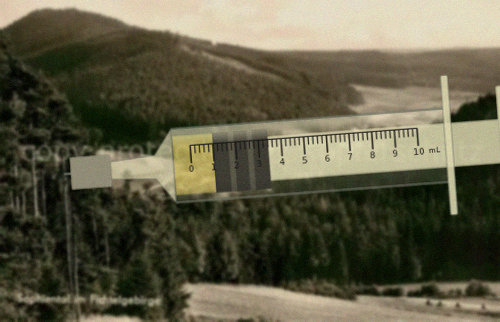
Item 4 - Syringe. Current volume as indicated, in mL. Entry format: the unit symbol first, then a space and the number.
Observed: mL 1
